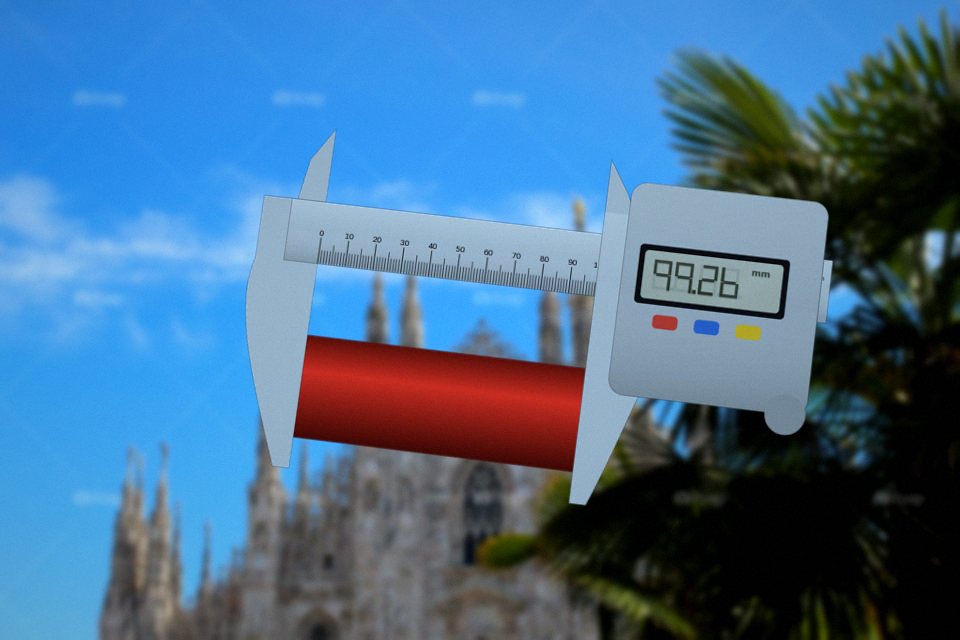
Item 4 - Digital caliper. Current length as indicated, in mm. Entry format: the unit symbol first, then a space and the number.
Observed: mm 99.26
